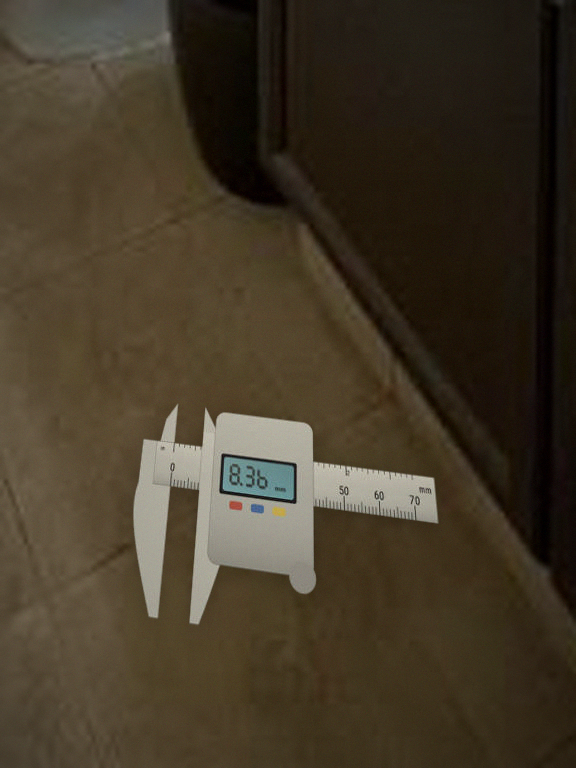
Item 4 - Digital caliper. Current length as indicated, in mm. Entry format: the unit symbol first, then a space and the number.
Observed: mm 8.36
